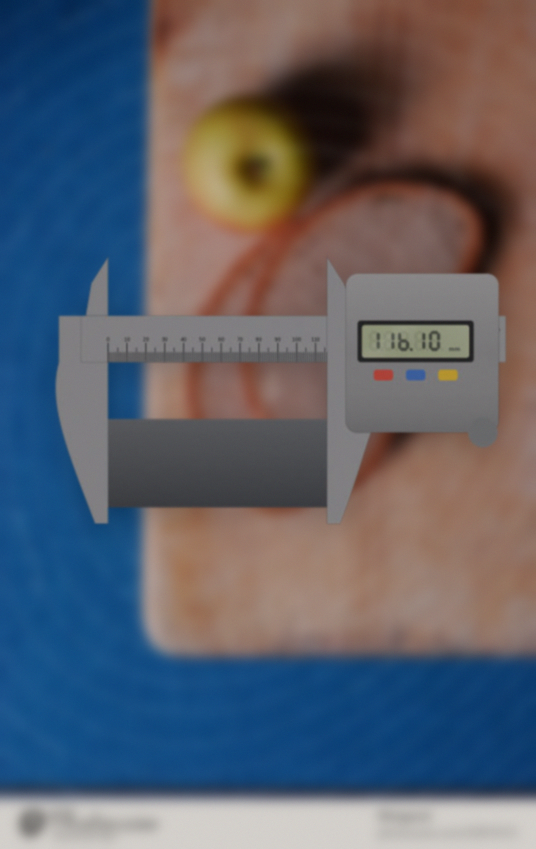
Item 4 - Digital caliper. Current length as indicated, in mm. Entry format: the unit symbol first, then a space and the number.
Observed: mm 116.10
